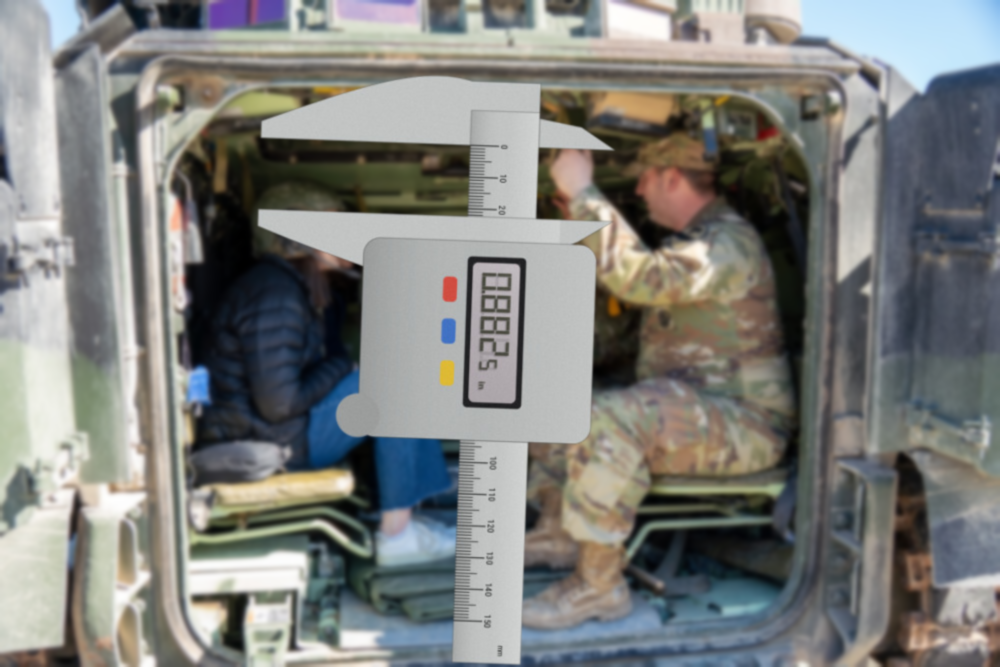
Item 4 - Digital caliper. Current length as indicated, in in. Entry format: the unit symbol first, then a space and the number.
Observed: in 0.8825
